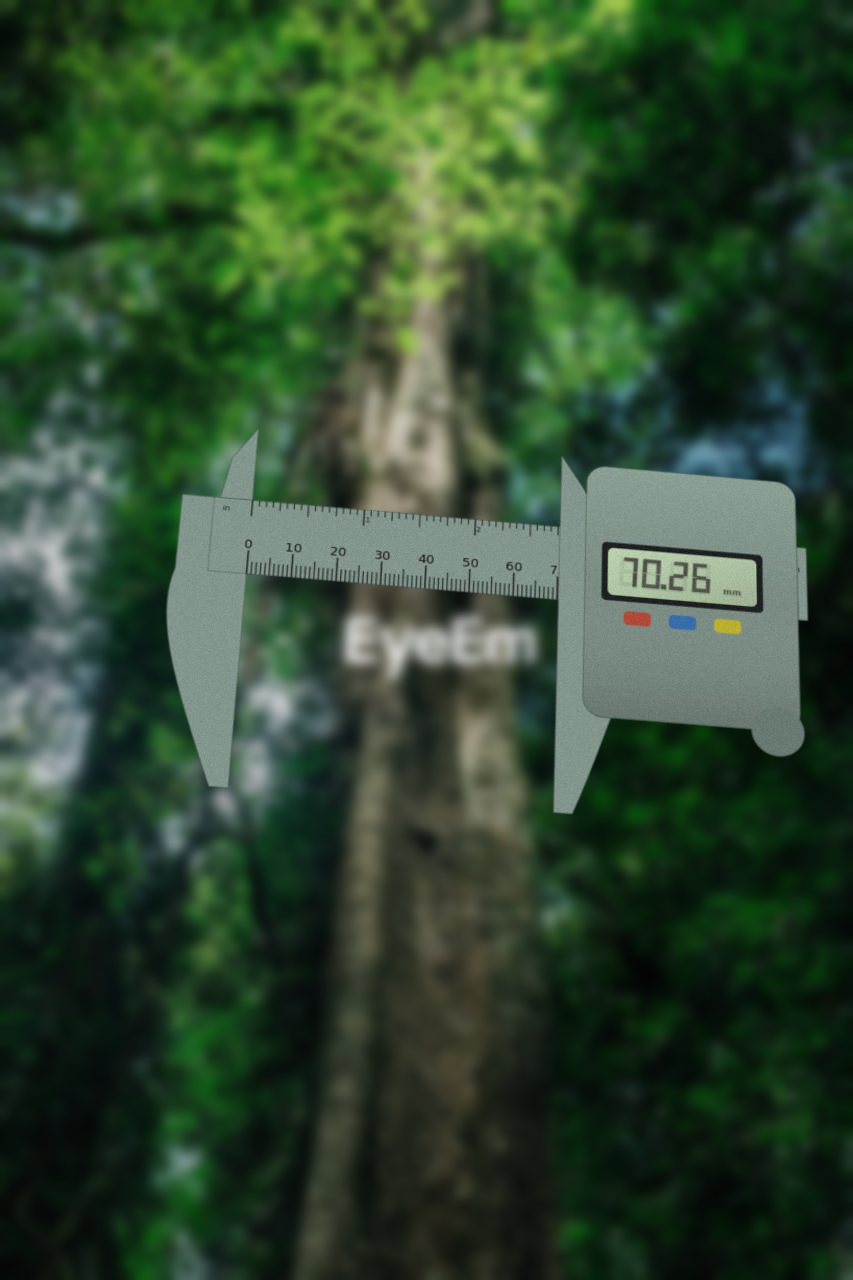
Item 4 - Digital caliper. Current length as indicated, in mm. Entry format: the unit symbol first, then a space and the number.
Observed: mm 70.26
